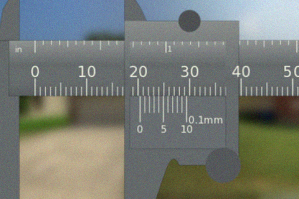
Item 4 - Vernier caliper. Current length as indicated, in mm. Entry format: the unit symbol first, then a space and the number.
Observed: mm 20.4
